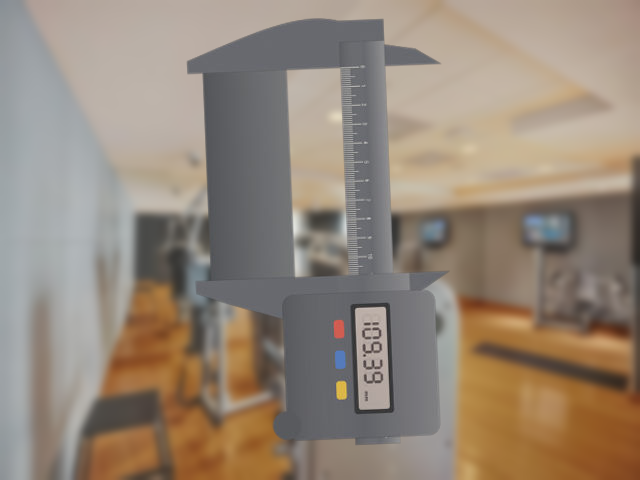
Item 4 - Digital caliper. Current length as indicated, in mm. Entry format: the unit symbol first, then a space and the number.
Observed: mm 109.39
